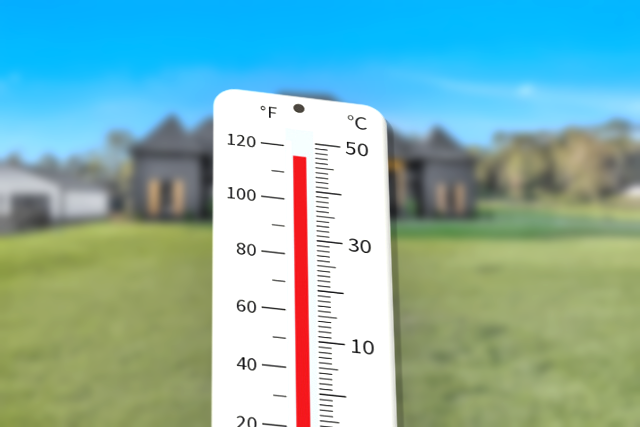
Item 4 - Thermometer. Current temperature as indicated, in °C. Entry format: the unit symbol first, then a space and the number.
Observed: °C 47
